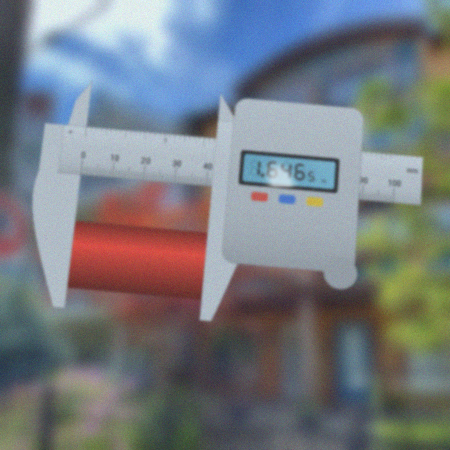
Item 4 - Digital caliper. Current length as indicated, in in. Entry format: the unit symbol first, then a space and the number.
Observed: in 1.6465
